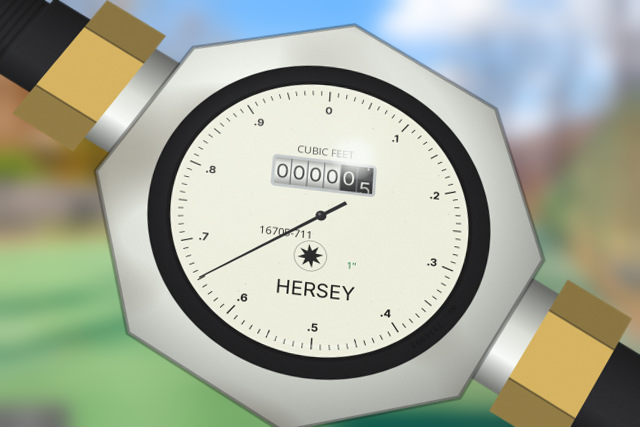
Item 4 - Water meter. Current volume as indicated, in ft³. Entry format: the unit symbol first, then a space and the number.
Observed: ft³ 4.65
